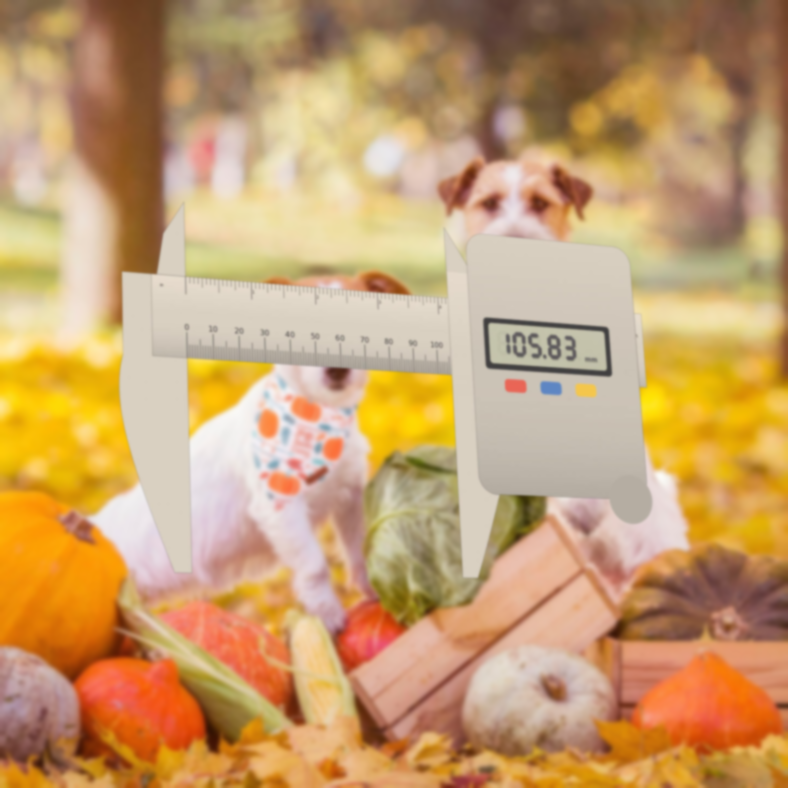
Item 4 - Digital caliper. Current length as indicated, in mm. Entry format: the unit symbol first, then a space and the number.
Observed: mm 105.83
